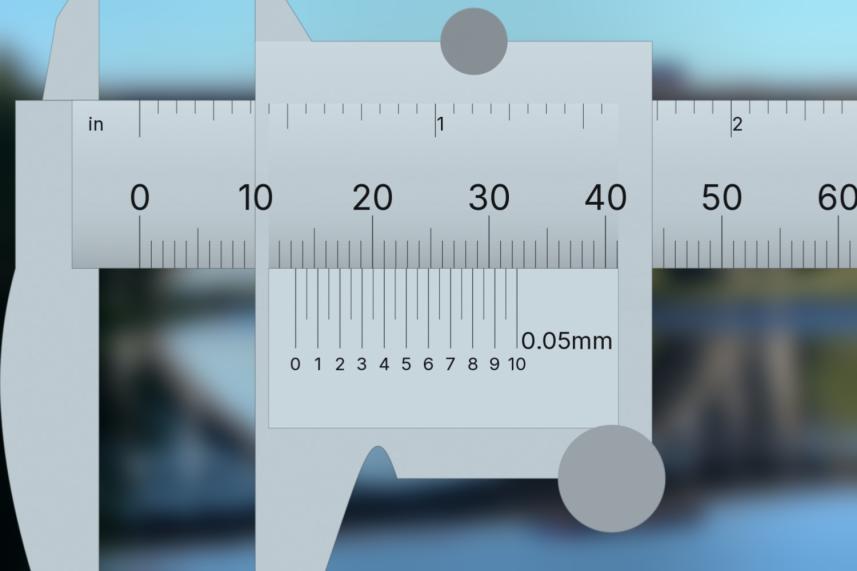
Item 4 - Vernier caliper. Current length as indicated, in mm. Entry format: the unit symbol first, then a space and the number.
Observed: mm 13.4
